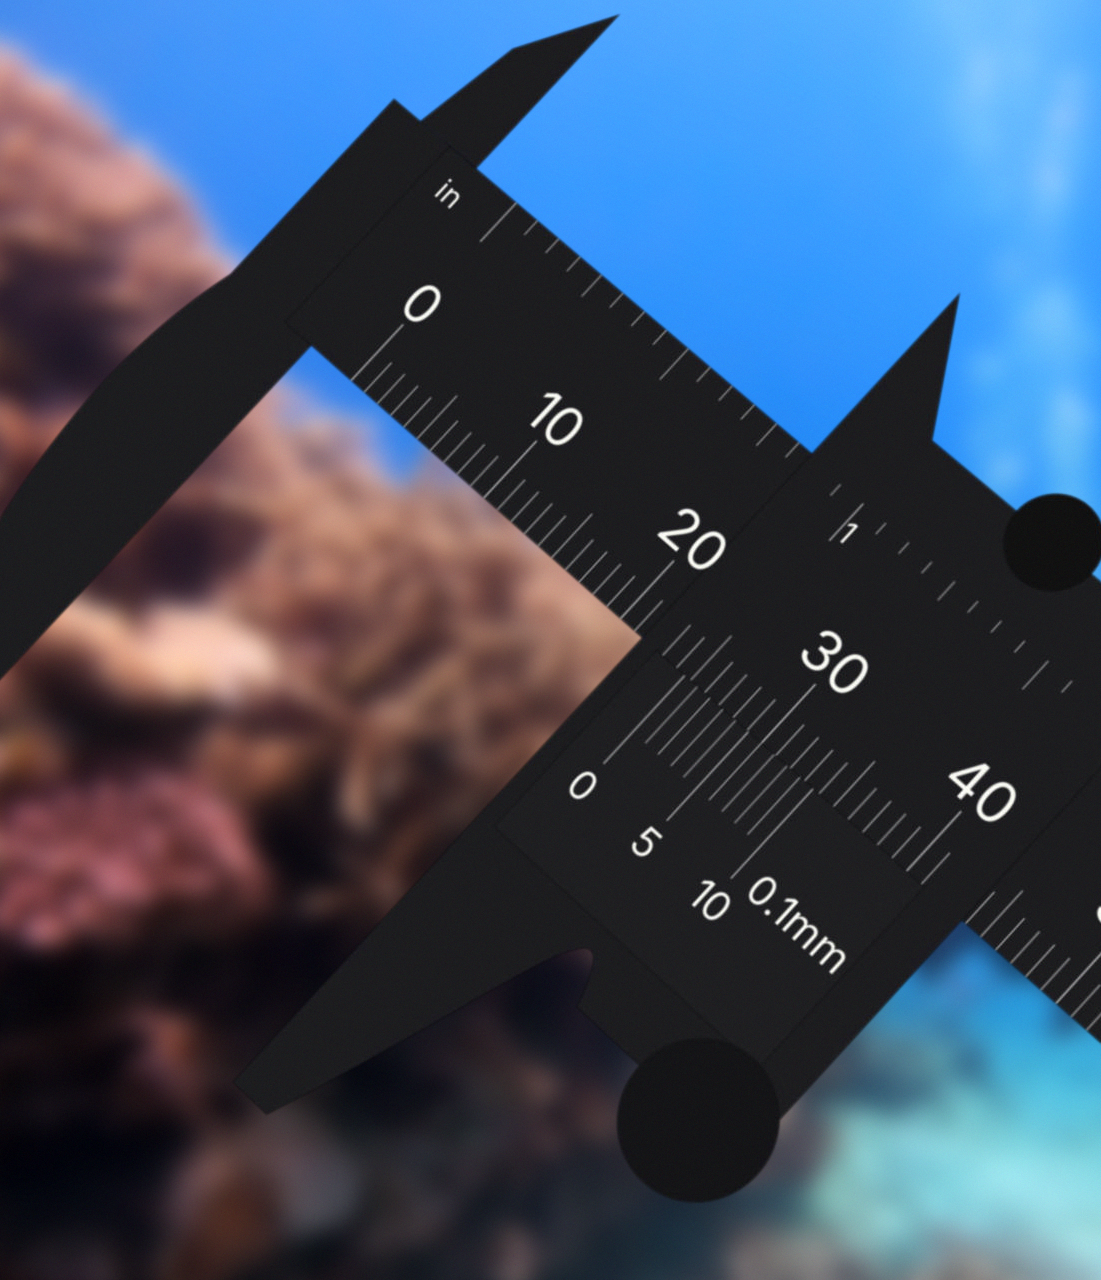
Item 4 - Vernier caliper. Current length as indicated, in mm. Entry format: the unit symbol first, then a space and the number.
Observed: mm 24.6
